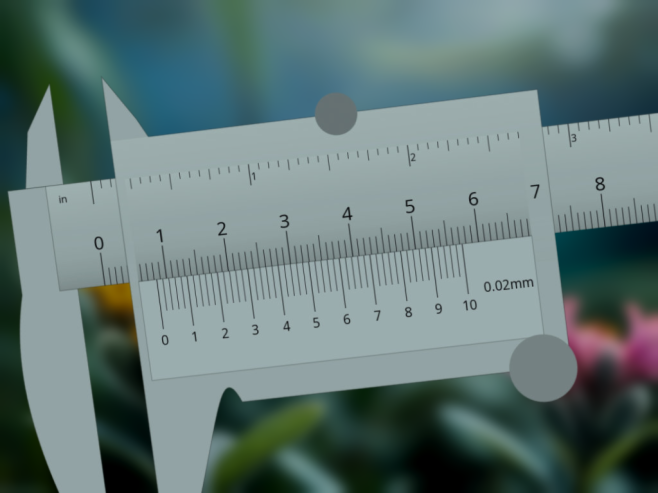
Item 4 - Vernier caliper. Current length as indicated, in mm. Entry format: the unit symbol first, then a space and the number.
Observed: mm 8.4
